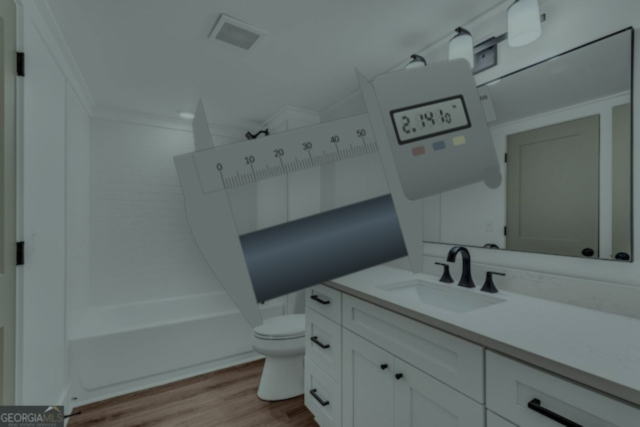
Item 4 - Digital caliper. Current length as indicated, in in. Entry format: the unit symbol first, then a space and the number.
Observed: in 2.1410
